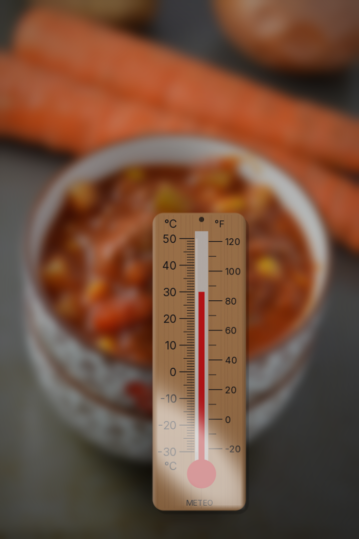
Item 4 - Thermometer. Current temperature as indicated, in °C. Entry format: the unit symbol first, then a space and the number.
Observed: °C 30
